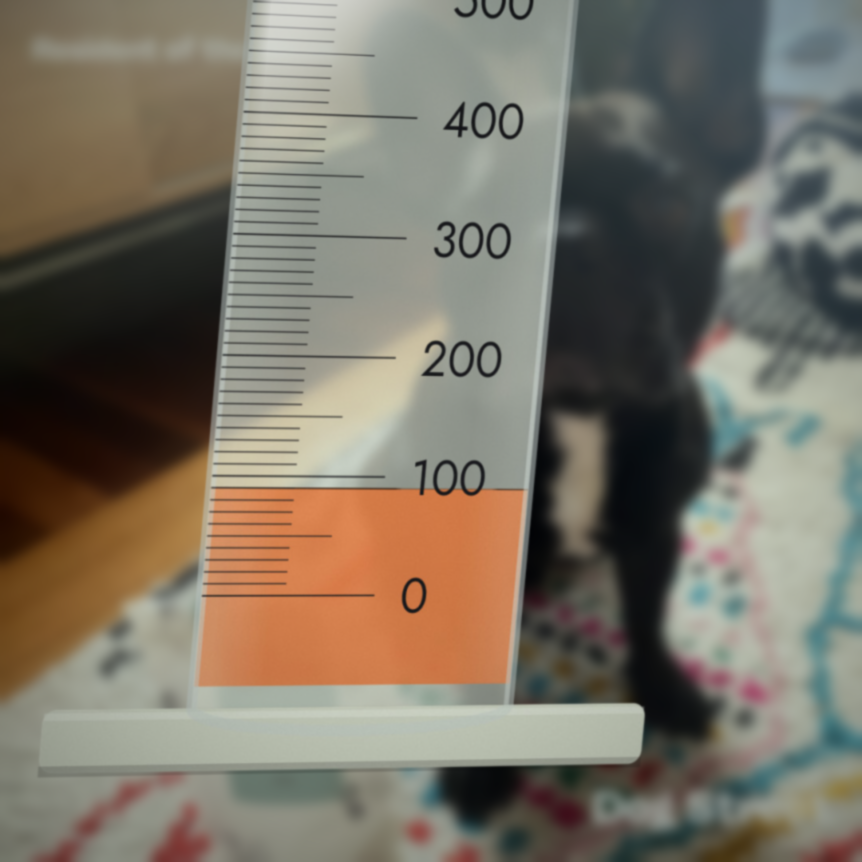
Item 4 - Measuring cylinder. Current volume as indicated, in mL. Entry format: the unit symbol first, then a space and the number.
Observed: mL 90
